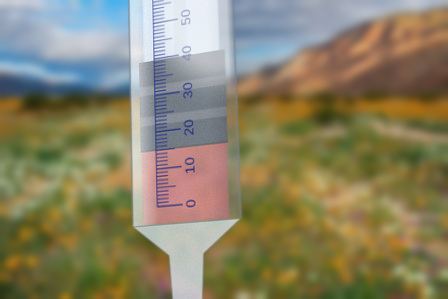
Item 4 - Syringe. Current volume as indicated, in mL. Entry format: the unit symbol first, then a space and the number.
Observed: mL 15
